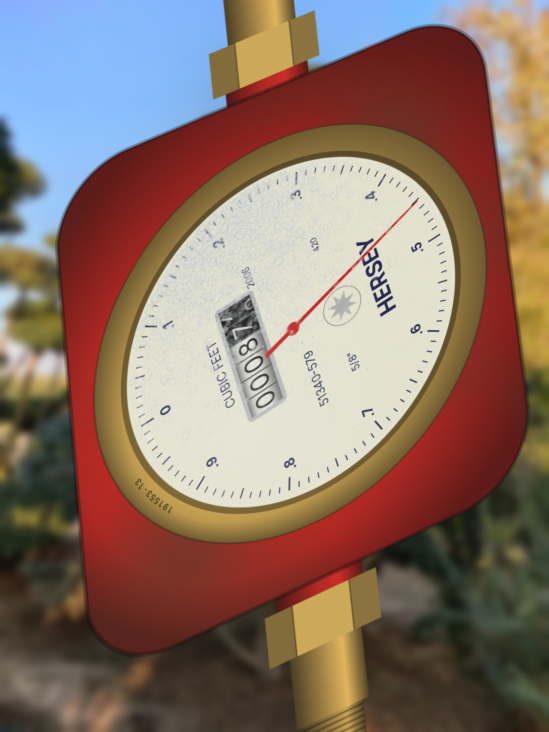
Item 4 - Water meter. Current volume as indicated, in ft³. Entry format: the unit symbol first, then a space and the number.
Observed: ft³ 877.45
